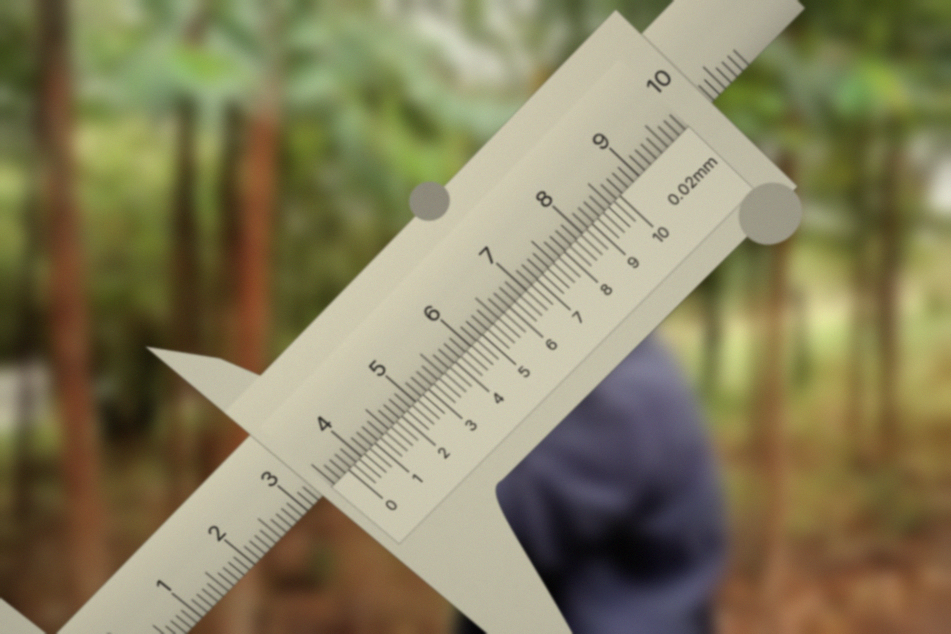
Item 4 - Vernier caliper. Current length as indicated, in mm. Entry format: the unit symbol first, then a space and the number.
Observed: mm 37.6
